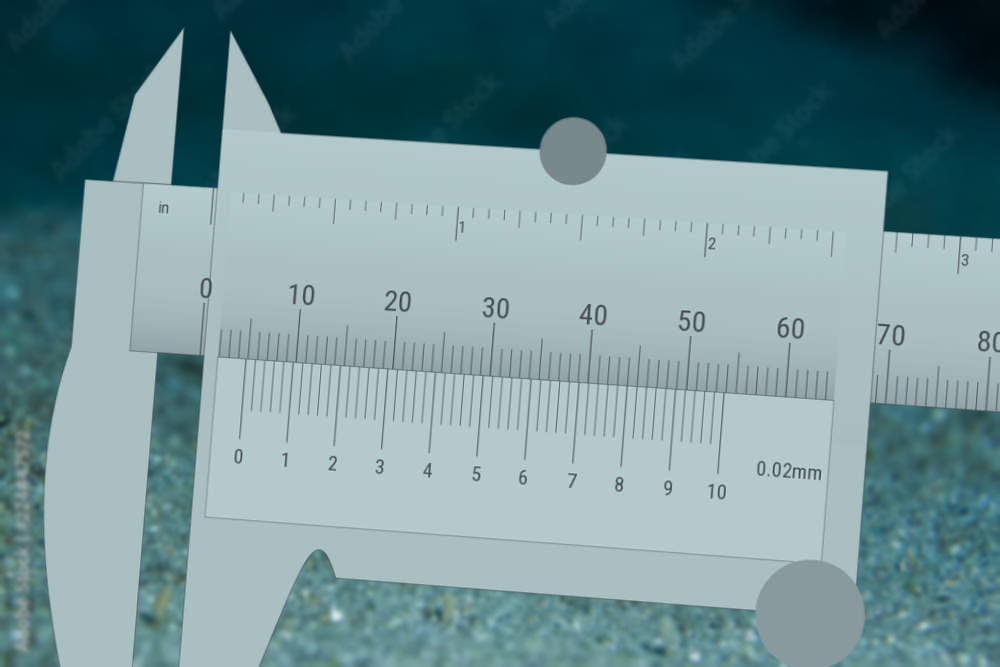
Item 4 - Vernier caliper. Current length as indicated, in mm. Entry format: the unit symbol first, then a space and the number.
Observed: mm 4.8
